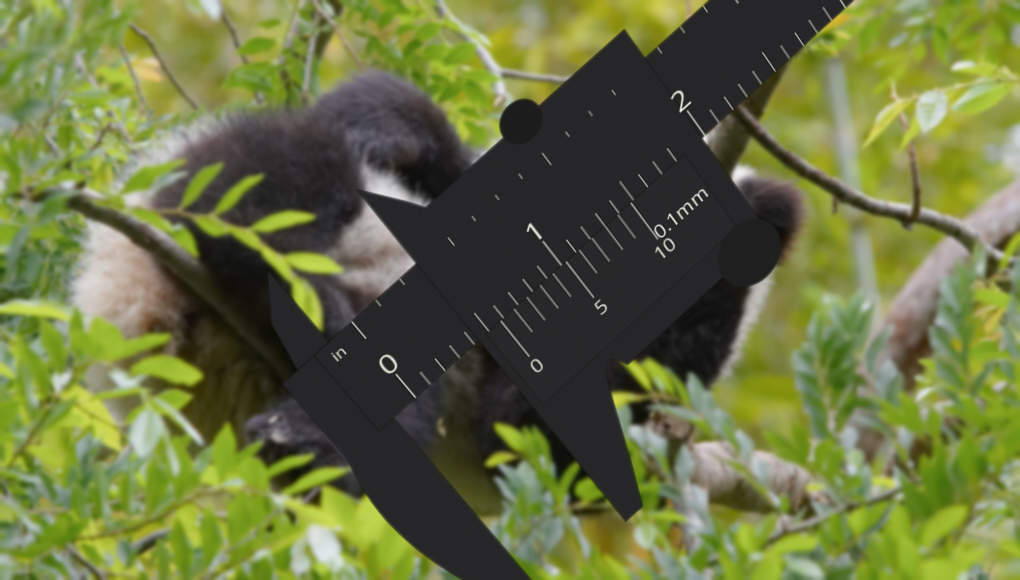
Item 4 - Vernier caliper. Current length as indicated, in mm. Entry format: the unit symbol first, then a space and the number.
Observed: mm 5.8
